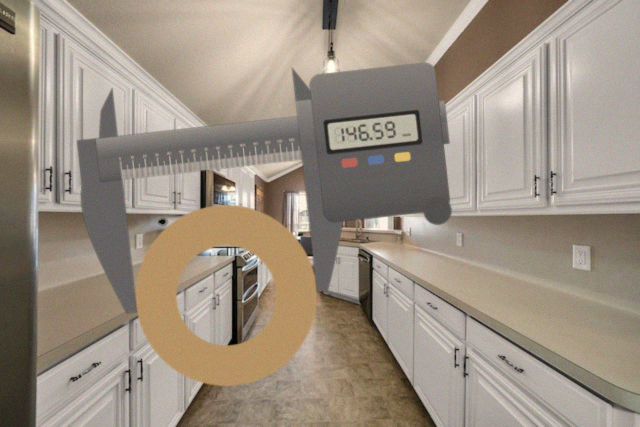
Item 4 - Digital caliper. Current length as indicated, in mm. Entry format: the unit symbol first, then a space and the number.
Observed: mm 146.59
